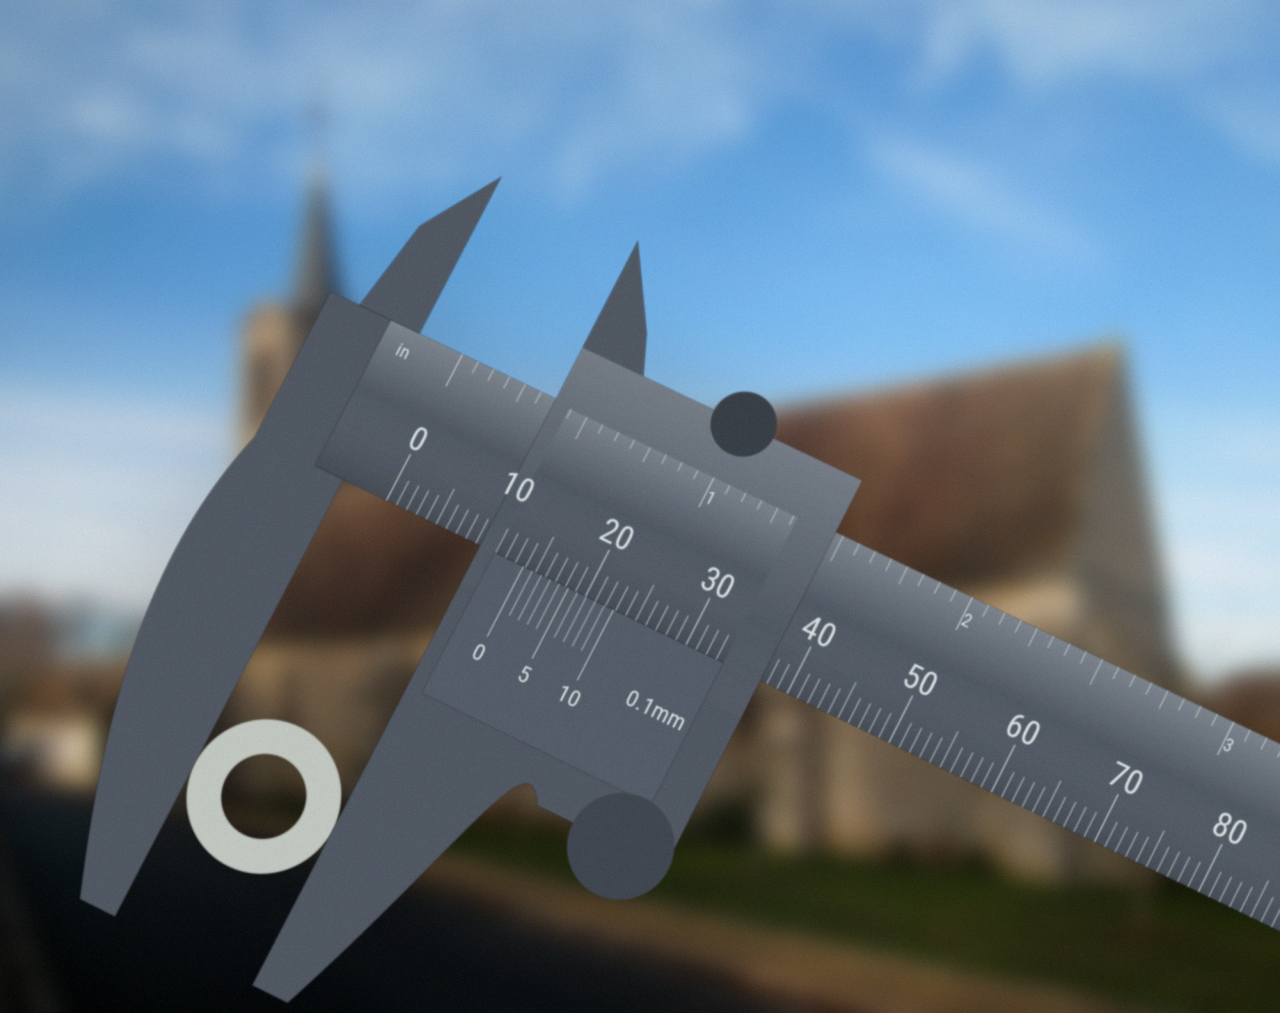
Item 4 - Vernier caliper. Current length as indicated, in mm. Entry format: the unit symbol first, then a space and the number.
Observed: mm 13.8
